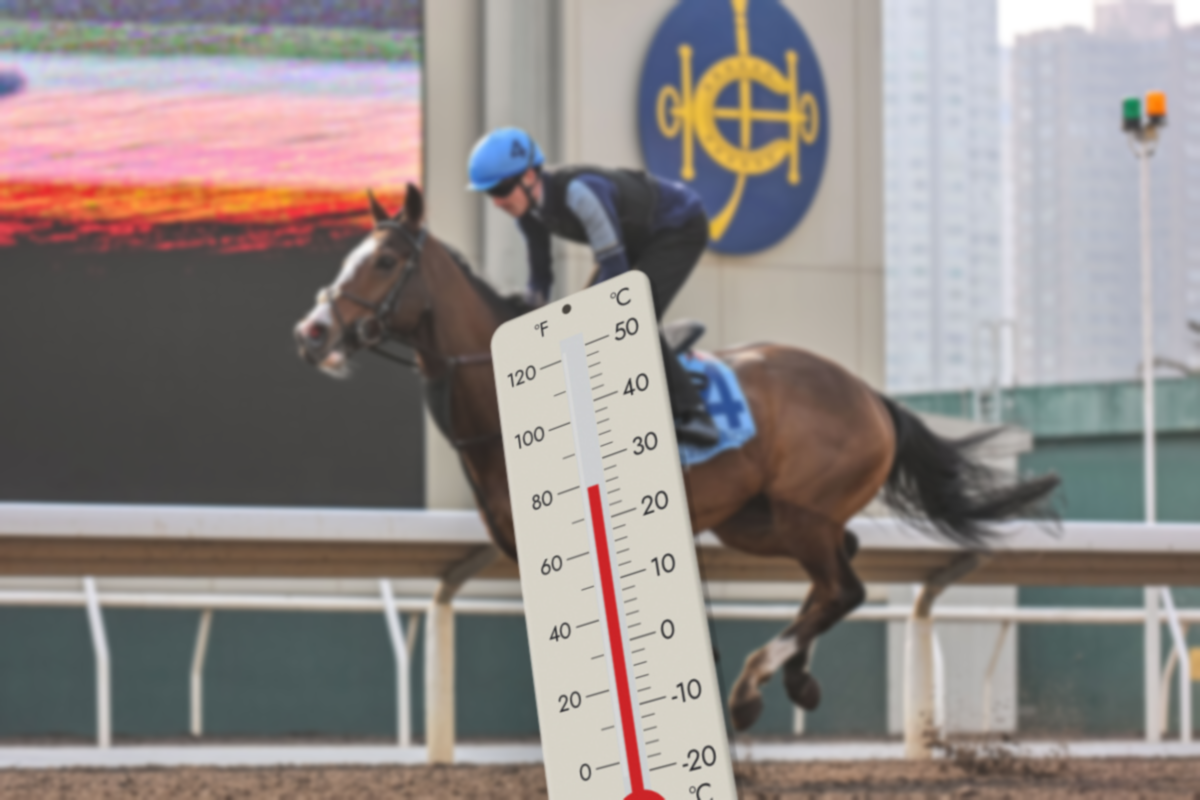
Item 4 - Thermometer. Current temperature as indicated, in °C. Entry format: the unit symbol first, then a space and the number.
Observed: °C 26
